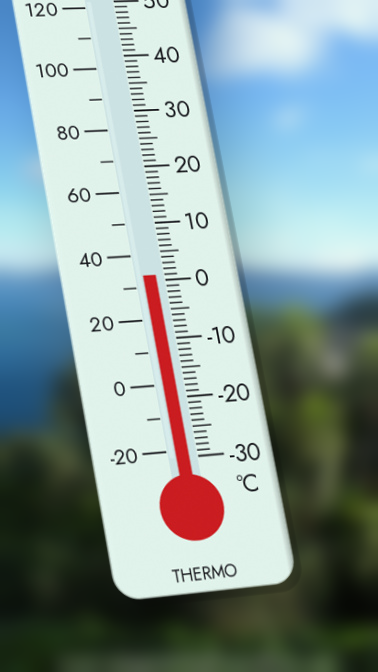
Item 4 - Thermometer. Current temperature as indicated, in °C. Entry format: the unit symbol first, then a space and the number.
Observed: °C 1
